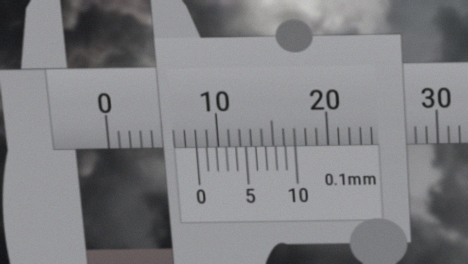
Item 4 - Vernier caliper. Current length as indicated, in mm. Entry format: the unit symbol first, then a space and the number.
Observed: mm 8.0
